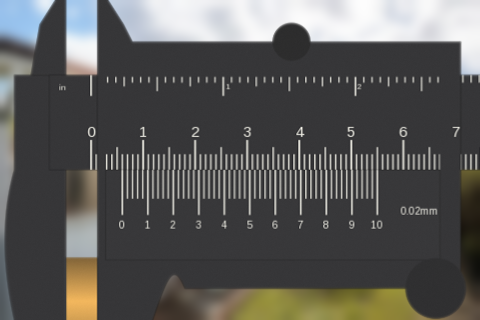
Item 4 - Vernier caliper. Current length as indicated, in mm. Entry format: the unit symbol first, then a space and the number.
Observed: mm 6.0
